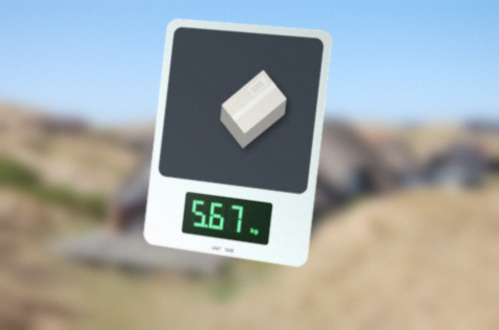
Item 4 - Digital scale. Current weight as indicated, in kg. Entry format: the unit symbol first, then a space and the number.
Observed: kg 5.67
